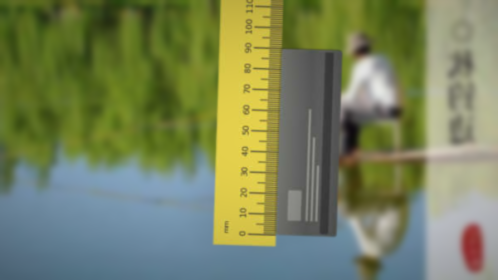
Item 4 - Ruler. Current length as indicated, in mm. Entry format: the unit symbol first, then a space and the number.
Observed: mm 90
